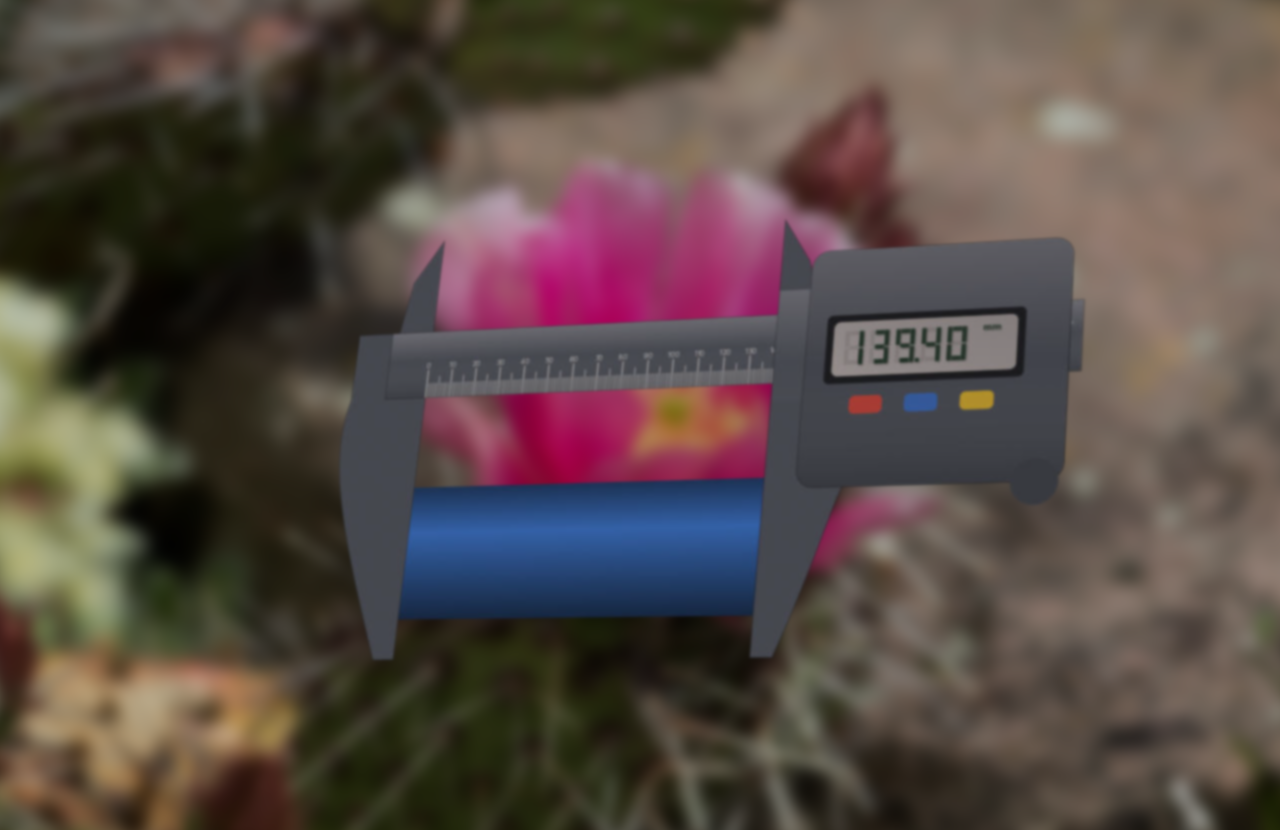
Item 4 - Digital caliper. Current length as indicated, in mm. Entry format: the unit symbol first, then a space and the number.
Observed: mm 139.40
